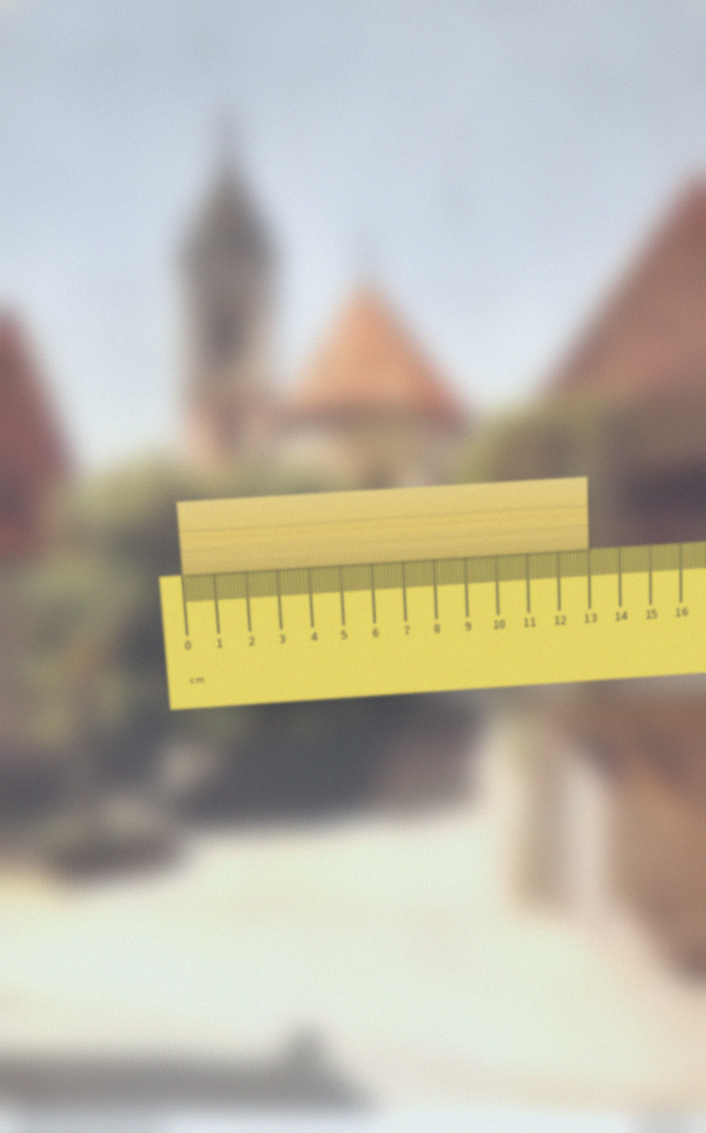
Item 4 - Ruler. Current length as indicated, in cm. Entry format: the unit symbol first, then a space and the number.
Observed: cm 13
